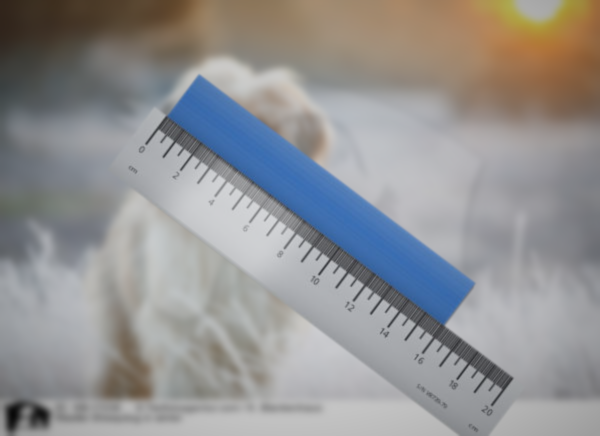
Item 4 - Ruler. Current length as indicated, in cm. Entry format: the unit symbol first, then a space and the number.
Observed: cm 16
